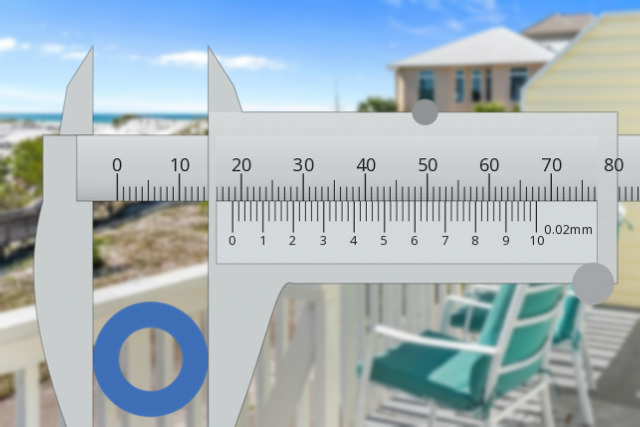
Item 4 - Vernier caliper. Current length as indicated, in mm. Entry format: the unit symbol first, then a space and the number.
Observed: mm 18.6
